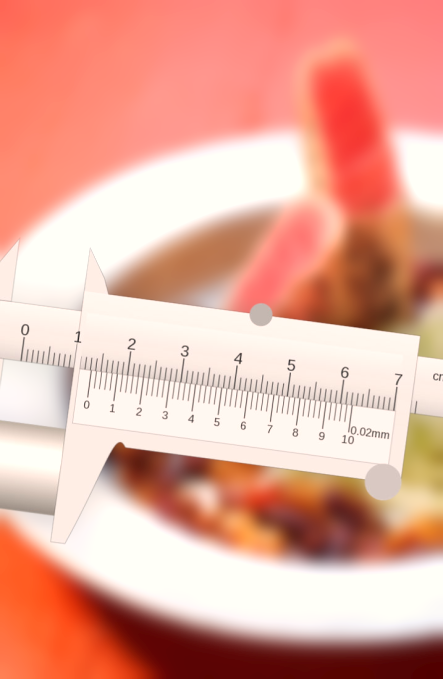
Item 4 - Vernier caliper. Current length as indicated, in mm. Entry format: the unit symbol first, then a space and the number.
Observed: mm 13.2
